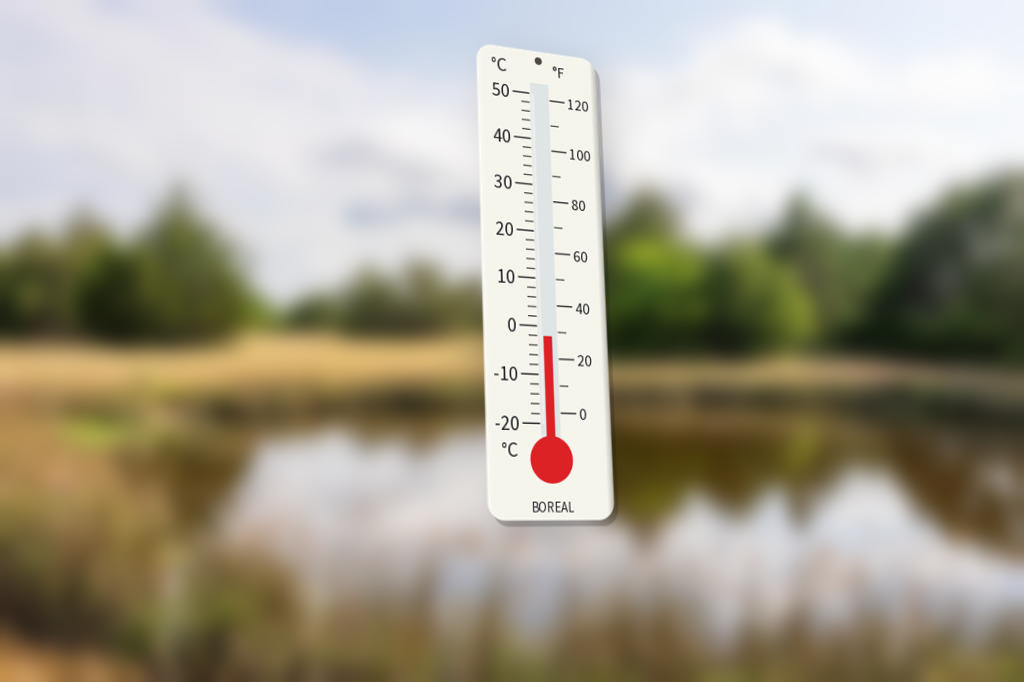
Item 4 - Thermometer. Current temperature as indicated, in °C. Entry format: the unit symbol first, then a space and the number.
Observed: °C -2
